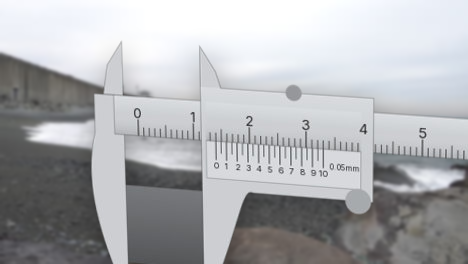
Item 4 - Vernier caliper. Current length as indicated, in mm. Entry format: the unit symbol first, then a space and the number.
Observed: mm 14.0
